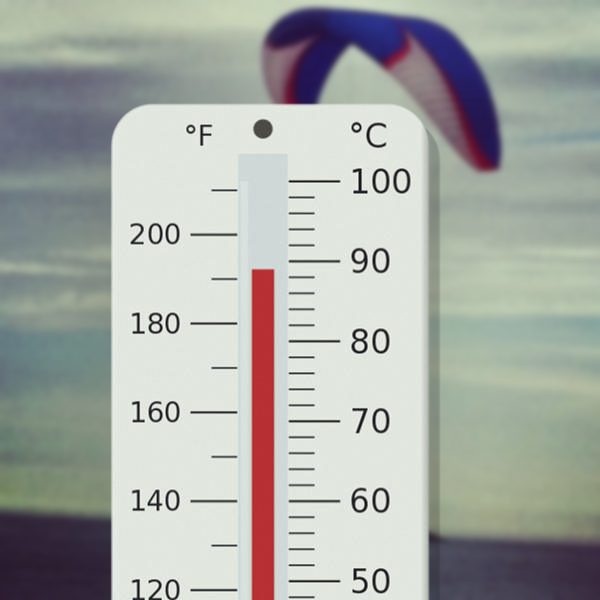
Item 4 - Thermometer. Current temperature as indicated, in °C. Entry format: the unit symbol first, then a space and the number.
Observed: °C 89
